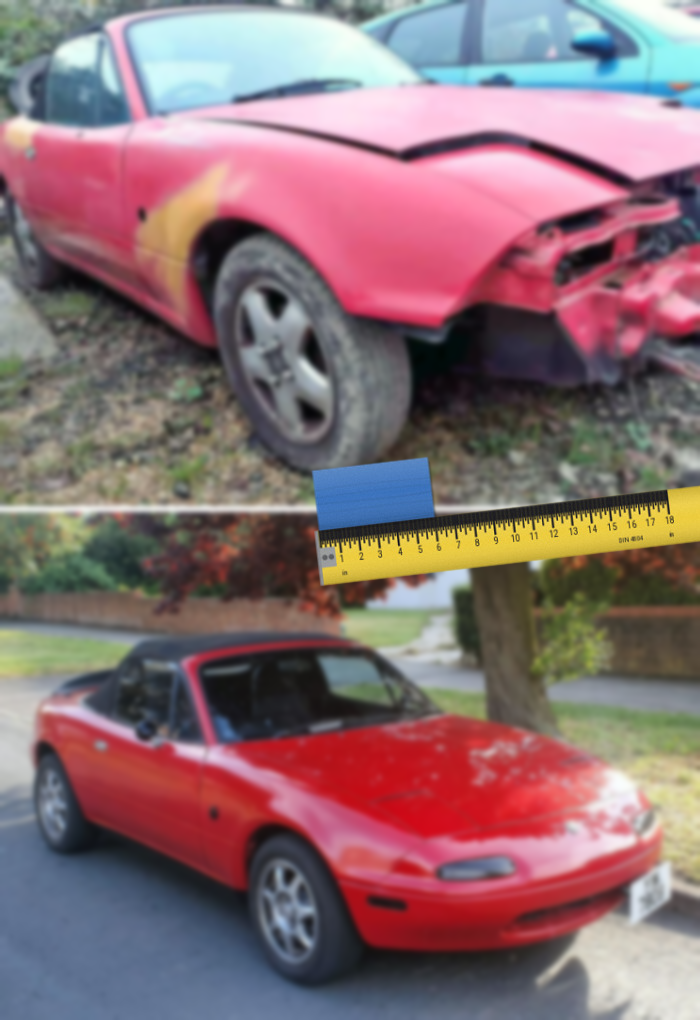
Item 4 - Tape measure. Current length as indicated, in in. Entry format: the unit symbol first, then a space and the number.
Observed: in 6
